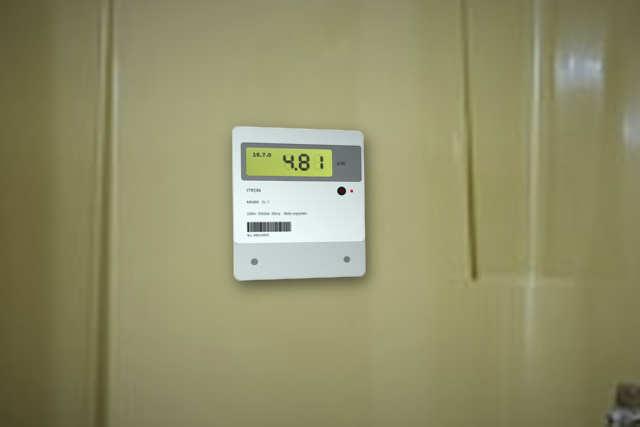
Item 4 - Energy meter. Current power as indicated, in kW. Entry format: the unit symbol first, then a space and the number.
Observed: kW 4.81
